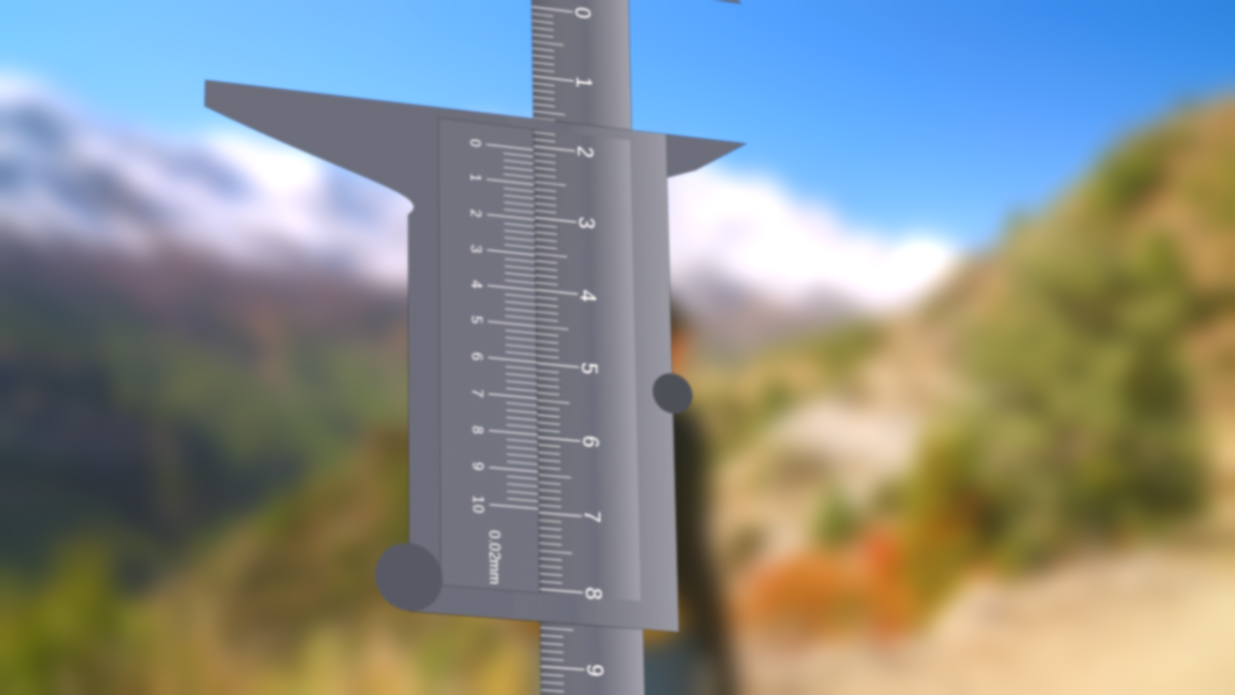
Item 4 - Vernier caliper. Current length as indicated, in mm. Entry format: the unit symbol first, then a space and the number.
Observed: mm 20.5
